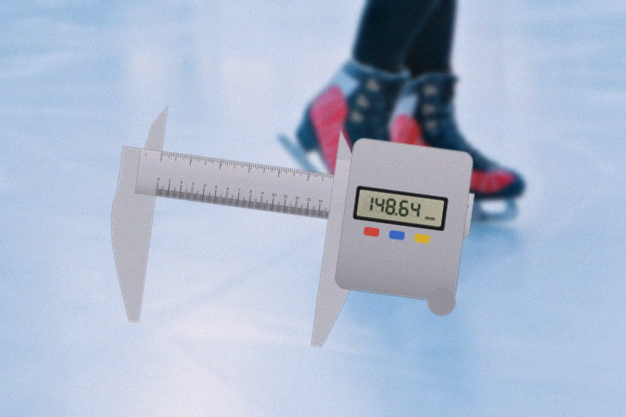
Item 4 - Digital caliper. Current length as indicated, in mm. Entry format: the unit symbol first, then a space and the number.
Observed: mm 148.64
